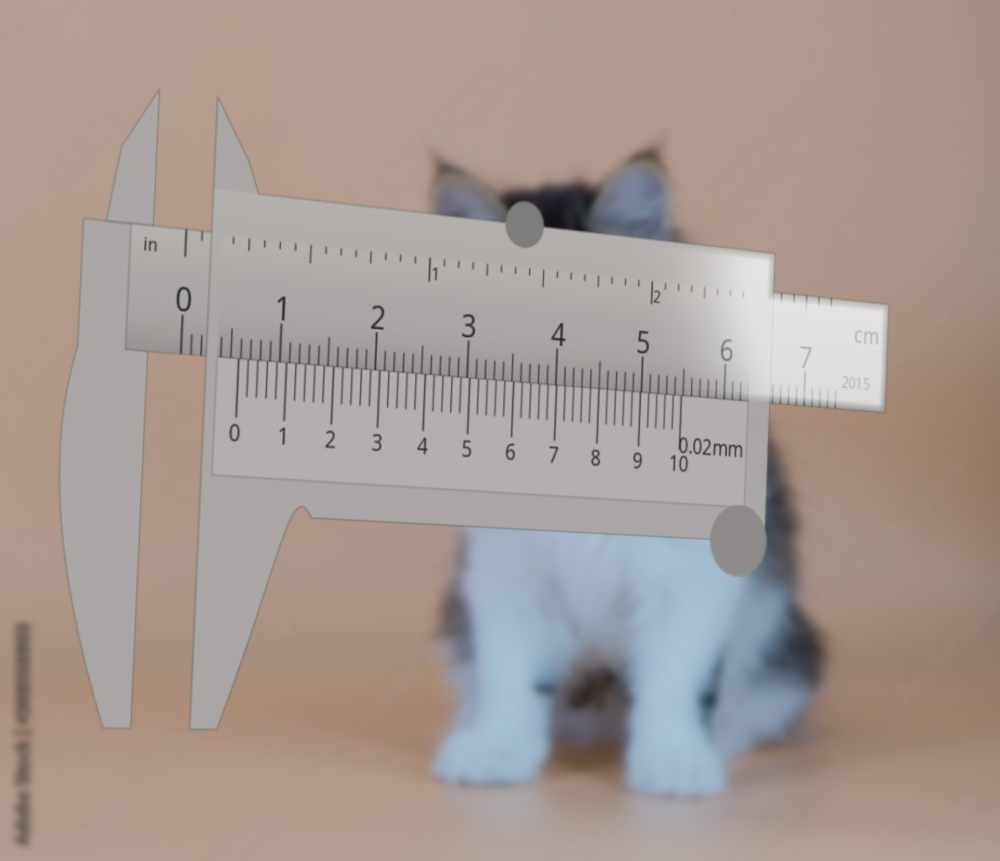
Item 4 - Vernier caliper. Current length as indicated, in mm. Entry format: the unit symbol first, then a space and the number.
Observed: mm 5.8
